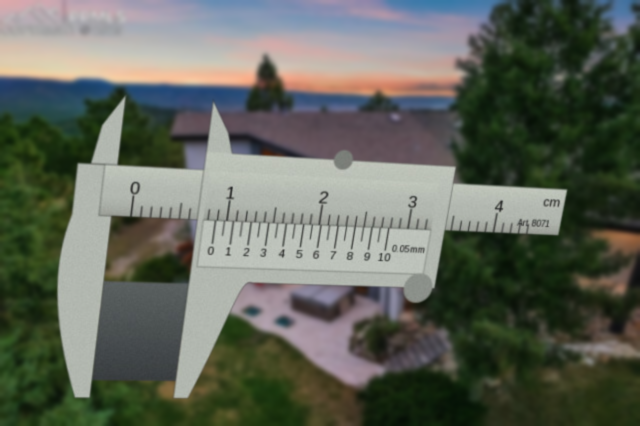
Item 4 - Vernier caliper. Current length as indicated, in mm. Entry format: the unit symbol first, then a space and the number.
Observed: mm 8.8
